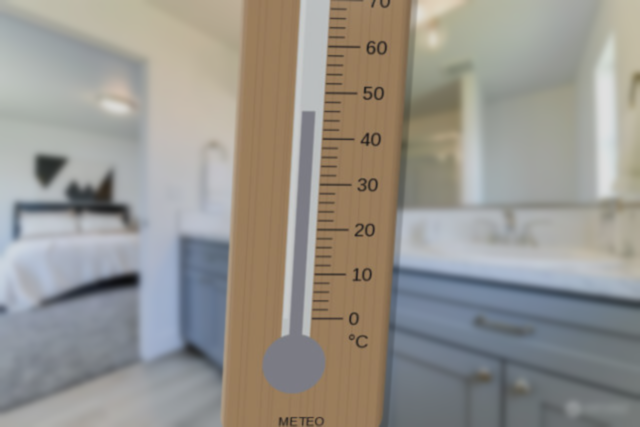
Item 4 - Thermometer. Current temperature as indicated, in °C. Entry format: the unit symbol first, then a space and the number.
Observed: °C 46
